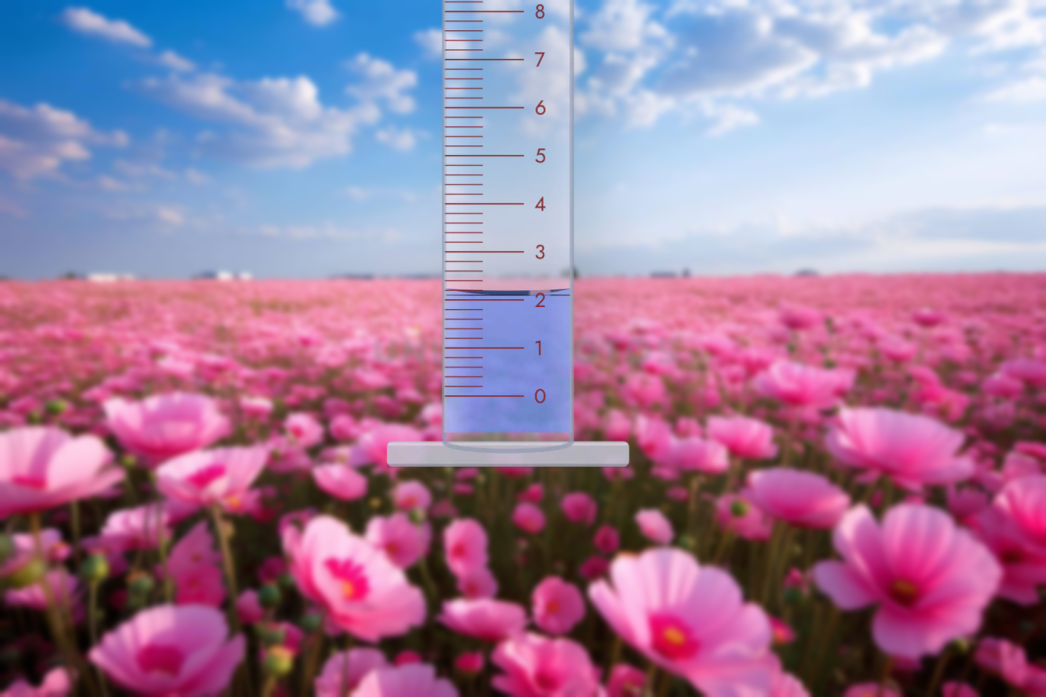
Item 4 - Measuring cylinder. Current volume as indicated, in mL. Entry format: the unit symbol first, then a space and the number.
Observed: mL 2.1
